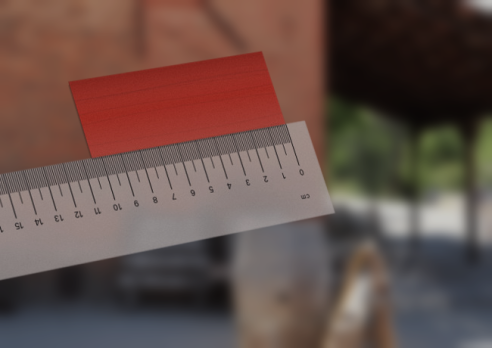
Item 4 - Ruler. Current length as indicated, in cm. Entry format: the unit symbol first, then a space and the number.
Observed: cm 10.5
